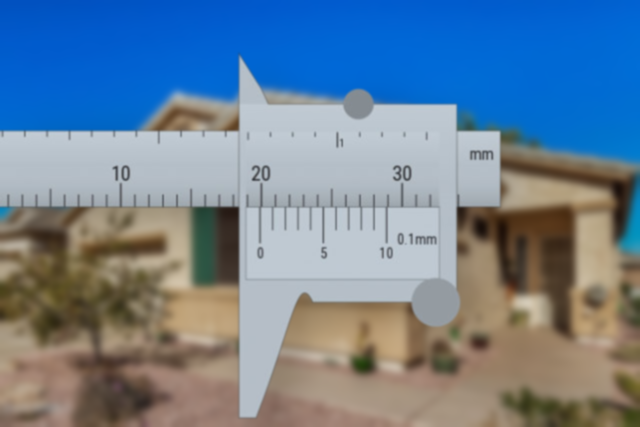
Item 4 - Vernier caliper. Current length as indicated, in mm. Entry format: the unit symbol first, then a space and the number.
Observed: mm 19.9
